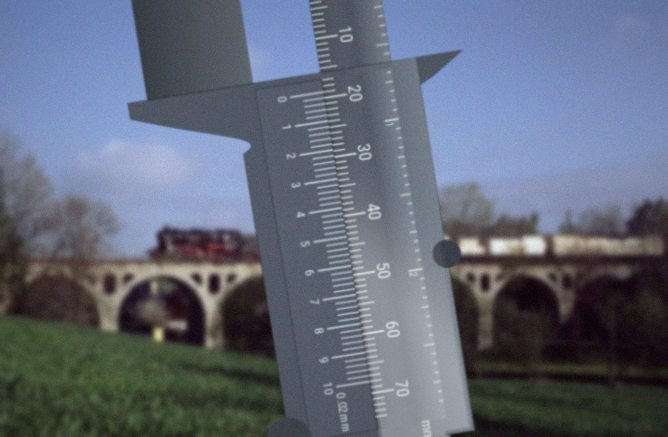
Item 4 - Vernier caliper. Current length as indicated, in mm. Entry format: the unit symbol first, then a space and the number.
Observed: mm 19.0
